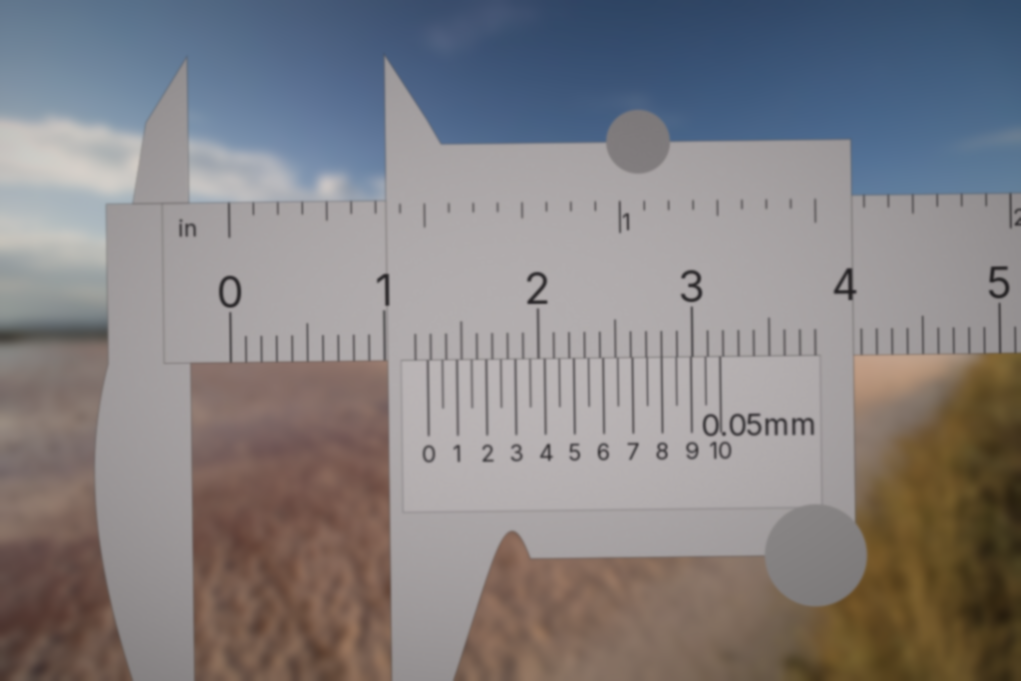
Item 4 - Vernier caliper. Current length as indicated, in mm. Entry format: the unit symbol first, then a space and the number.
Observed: mm 12.8
